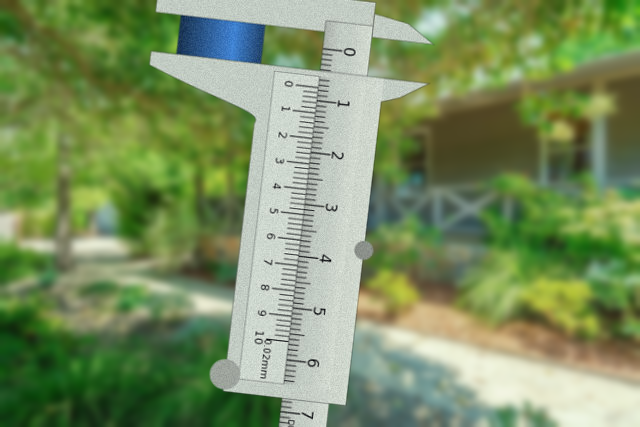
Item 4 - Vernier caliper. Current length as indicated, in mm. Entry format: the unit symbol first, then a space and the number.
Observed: mm 7.5
